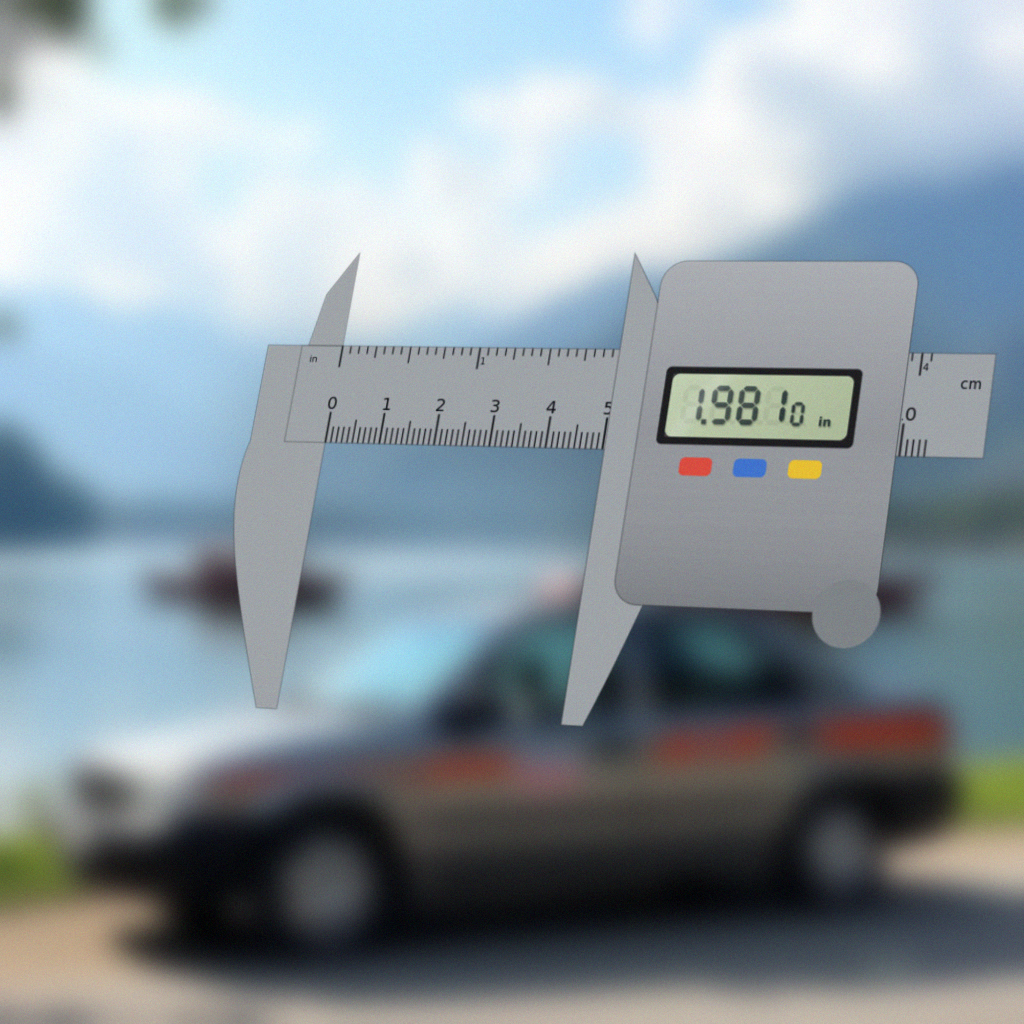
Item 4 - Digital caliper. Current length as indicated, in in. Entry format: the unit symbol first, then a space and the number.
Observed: in 1.9810
